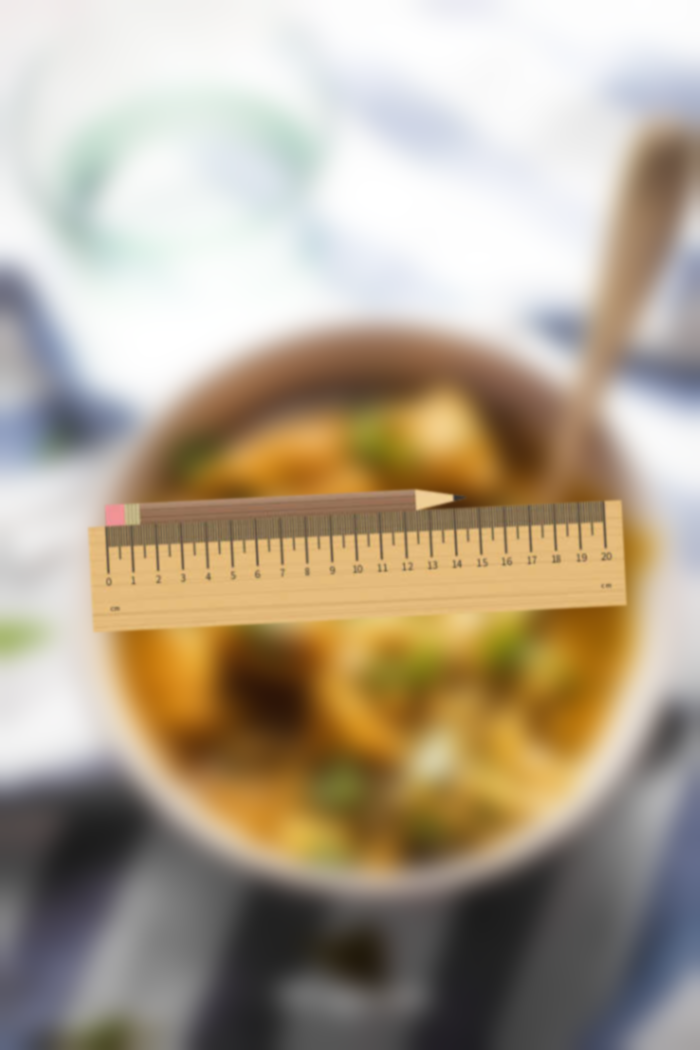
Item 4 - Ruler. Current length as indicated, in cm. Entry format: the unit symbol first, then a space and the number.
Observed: cm 14.5
